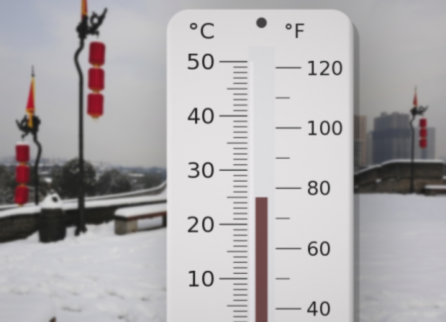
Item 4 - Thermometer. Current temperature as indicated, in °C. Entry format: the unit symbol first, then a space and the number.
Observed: °C 25
